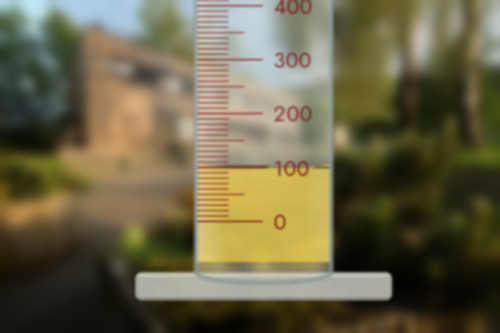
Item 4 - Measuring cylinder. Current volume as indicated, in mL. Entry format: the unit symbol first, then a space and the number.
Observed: mL 100
